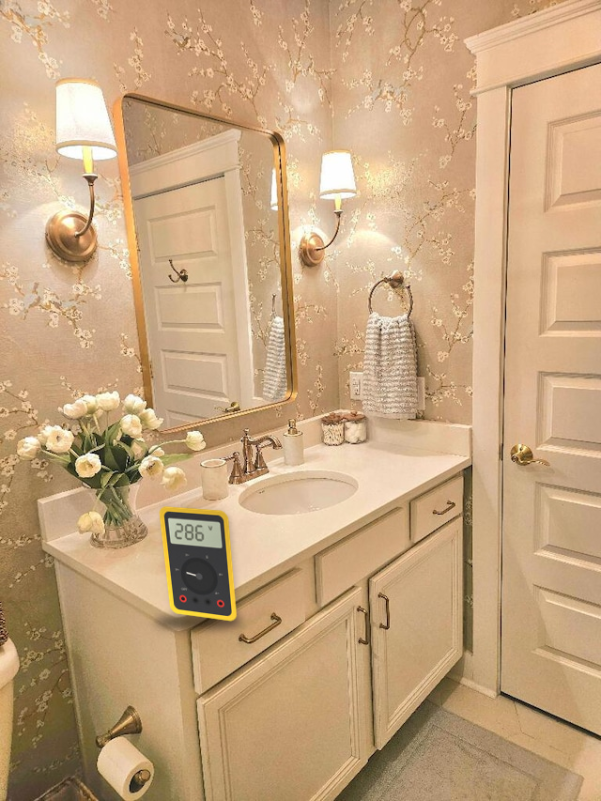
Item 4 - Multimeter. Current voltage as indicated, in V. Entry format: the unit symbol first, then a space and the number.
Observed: V 286
